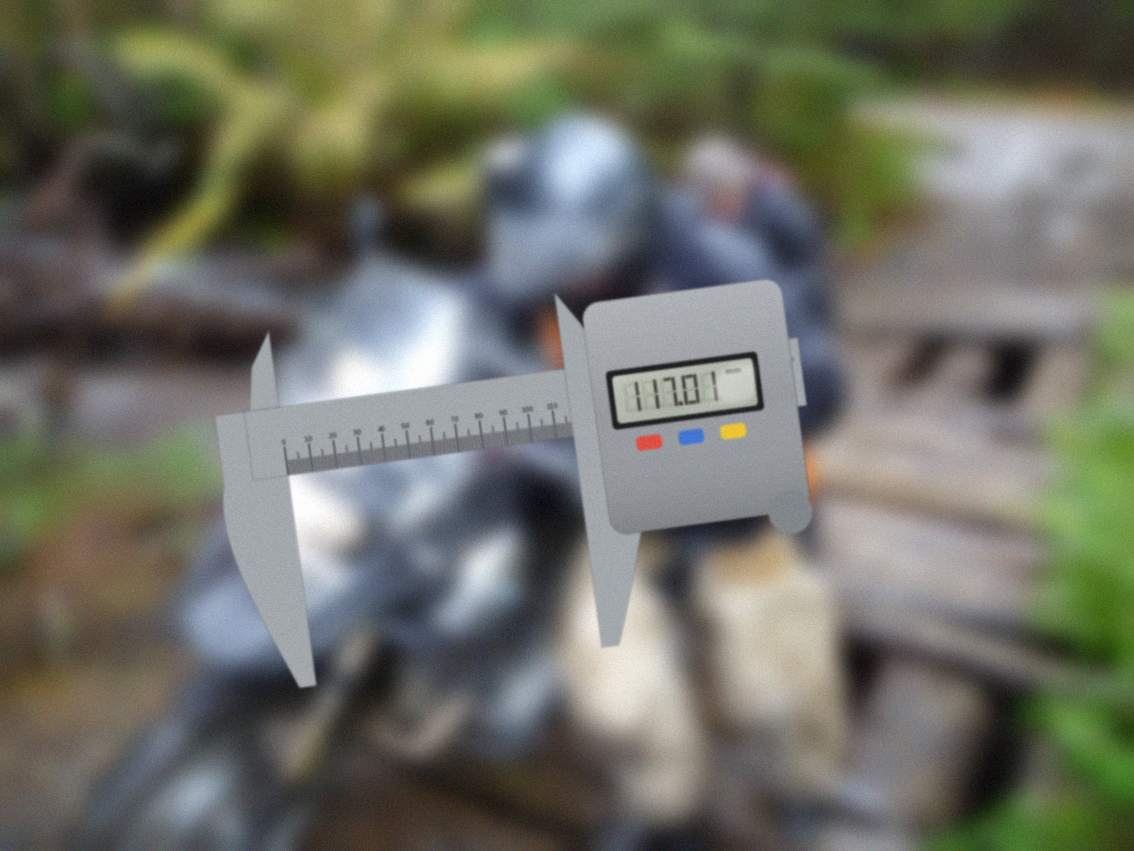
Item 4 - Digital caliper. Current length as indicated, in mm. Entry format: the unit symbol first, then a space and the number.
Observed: mm 117.01
